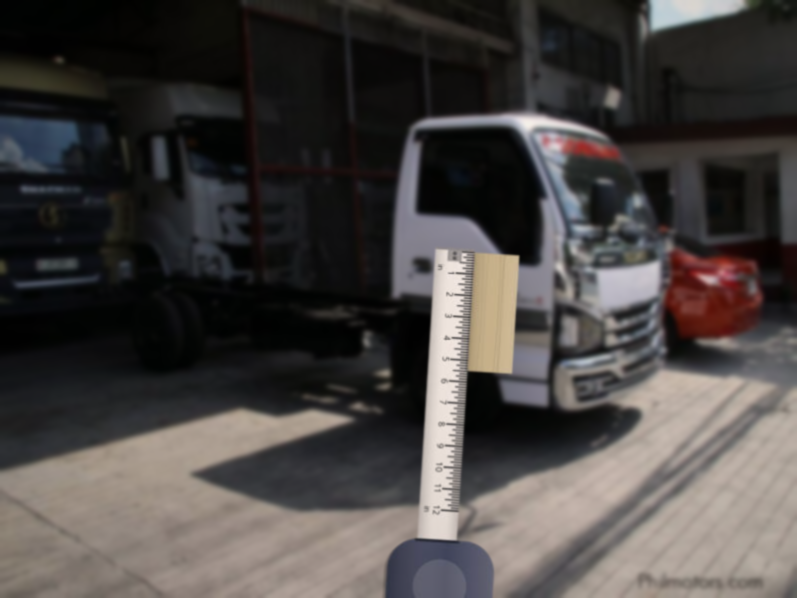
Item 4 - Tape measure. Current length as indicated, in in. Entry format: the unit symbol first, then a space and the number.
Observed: in 5.5
